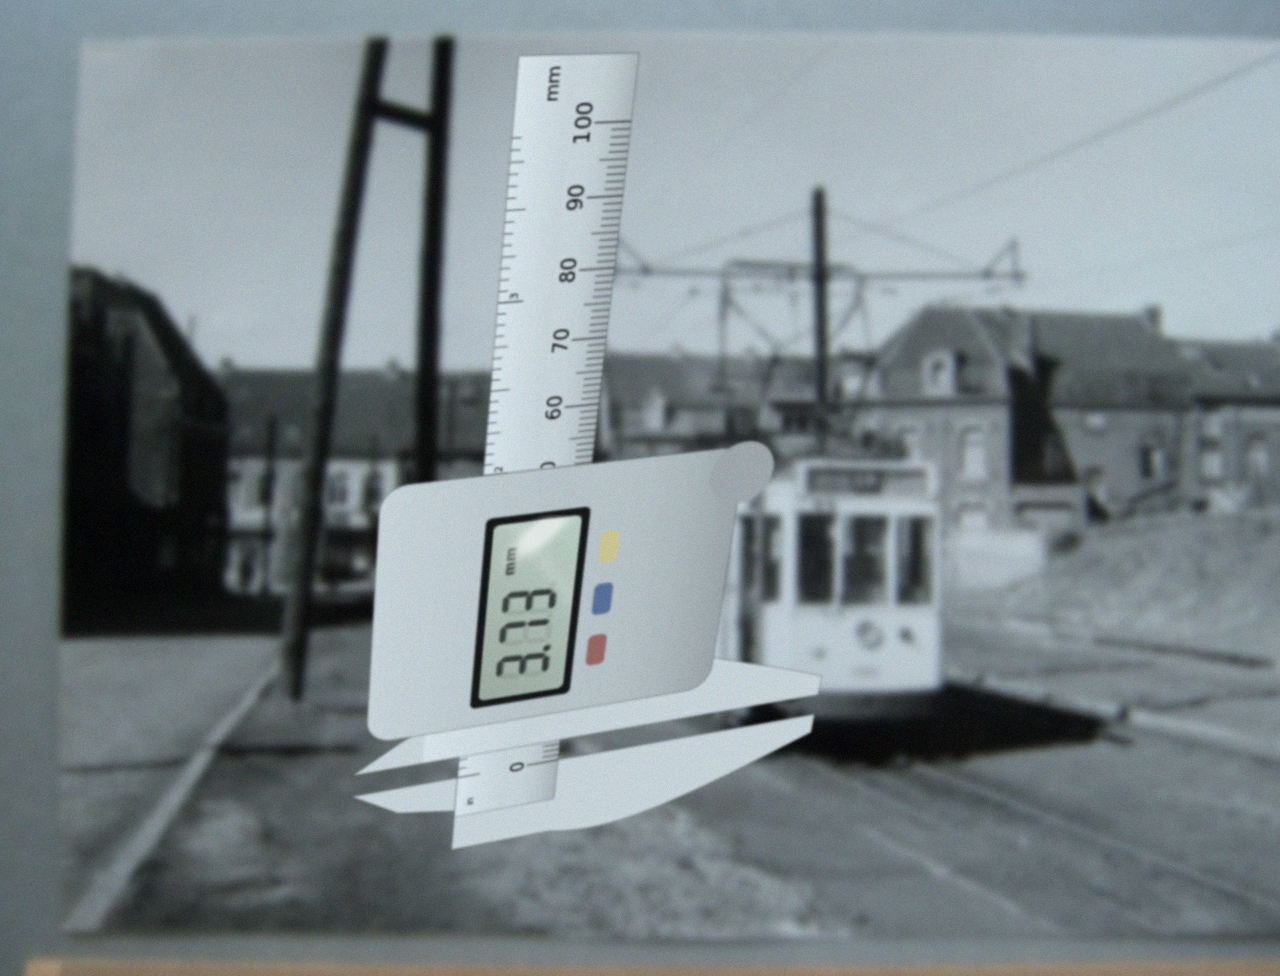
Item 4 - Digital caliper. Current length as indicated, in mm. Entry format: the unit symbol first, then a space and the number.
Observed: mm 3.73
